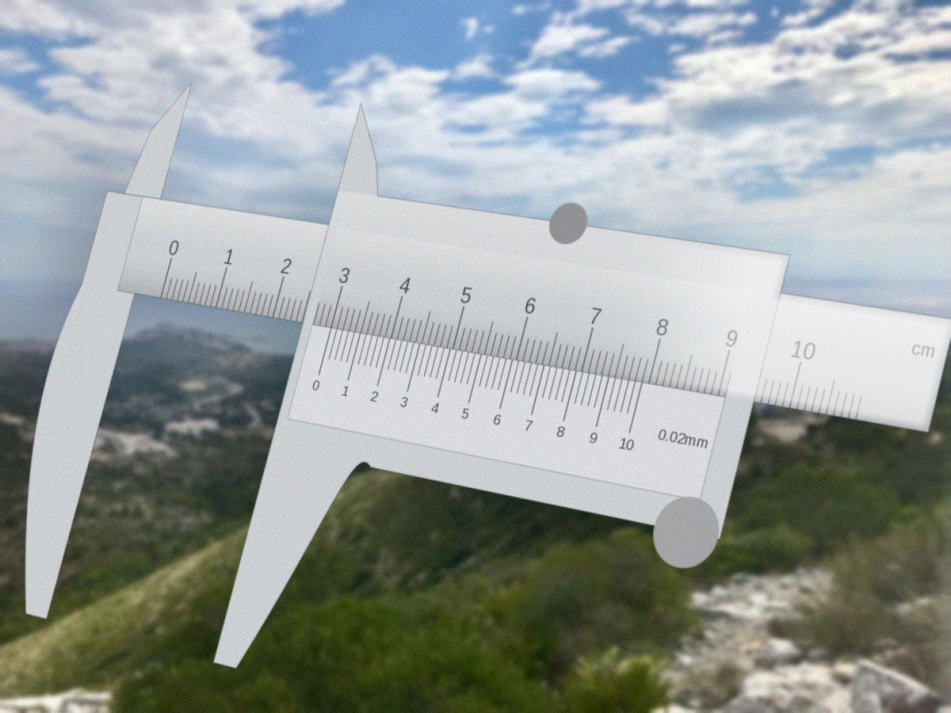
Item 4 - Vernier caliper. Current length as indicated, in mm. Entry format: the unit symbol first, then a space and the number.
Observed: mm 30.0
